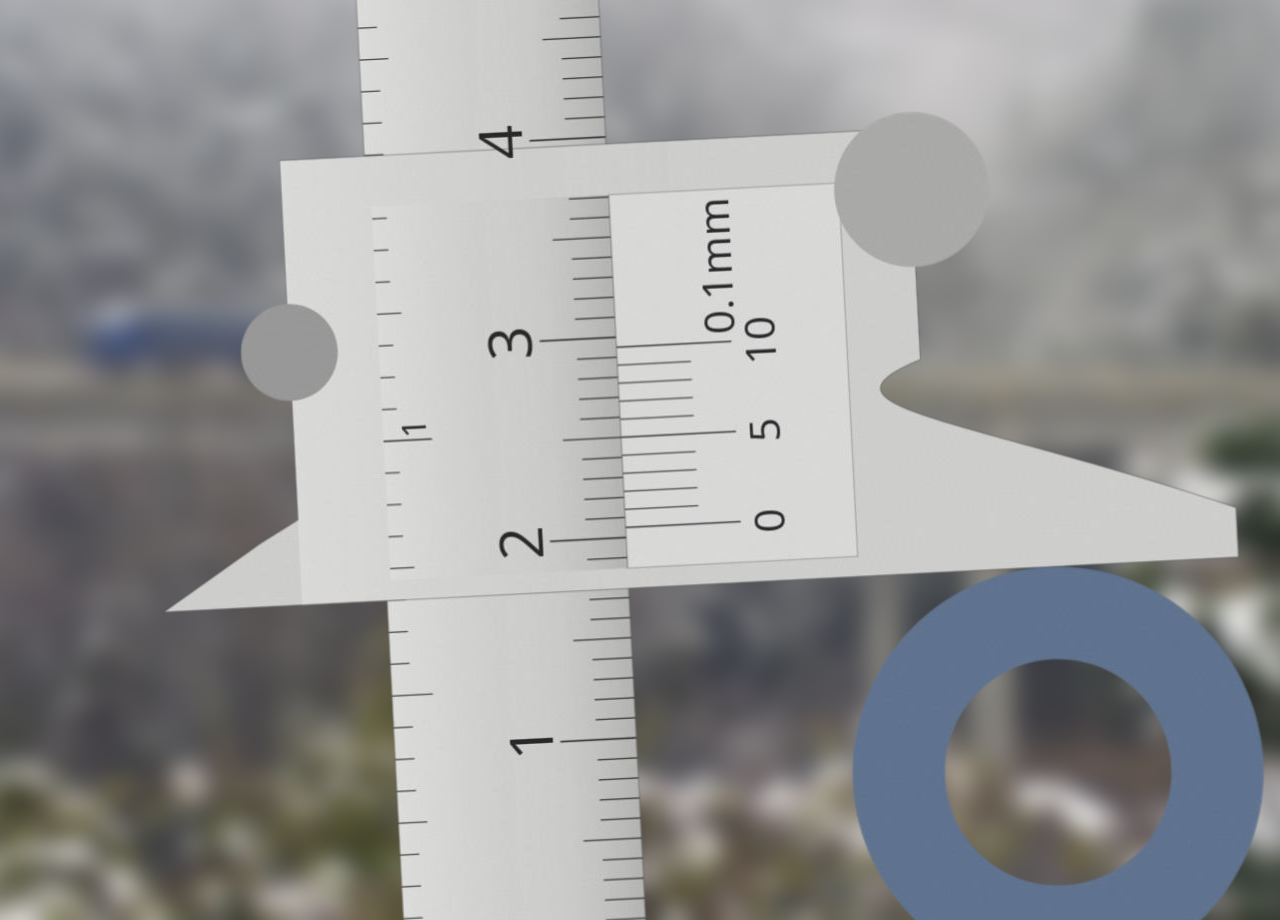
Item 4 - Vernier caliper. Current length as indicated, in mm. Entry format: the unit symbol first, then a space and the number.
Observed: mm 20.5
